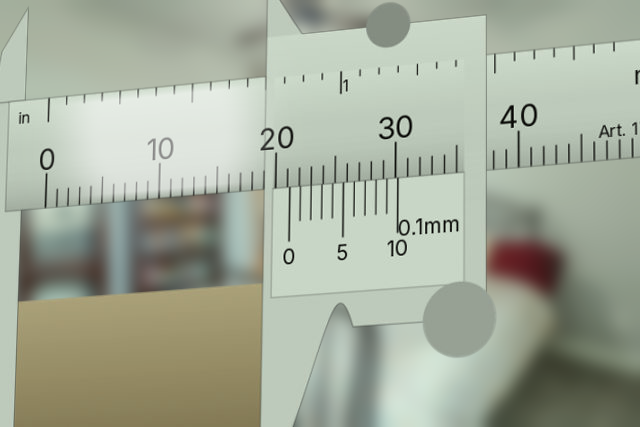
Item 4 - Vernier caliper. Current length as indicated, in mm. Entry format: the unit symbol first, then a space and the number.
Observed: mm 21.2
